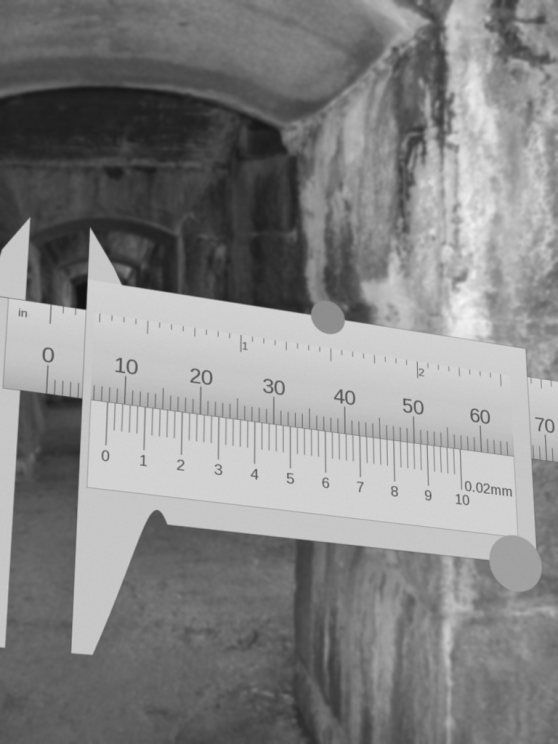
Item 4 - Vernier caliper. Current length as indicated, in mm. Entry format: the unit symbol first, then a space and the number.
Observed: mm 7.8
